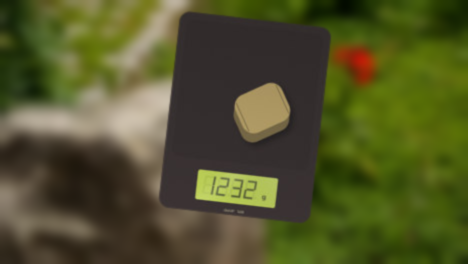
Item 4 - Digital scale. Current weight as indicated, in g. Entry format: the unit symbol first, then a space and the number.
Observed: g 1232
